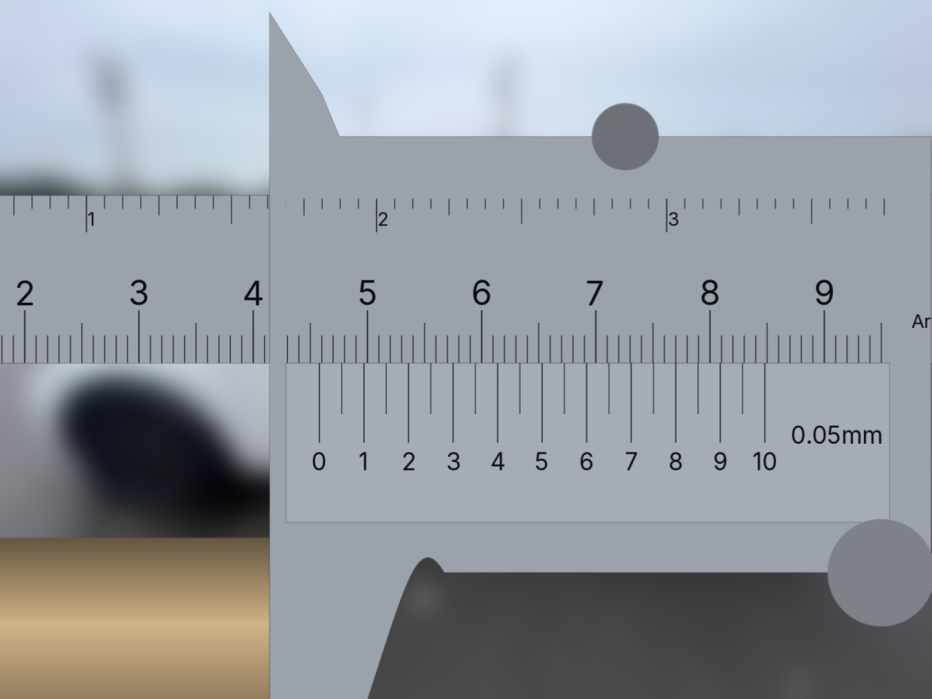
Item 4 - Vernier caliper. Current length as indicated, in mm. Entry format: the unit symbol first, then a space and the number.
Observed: mm 45.8
